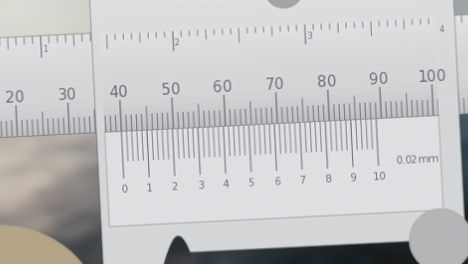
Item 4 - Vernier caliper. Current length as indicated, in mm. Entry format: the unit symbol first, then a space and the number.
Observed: mm 40.0
